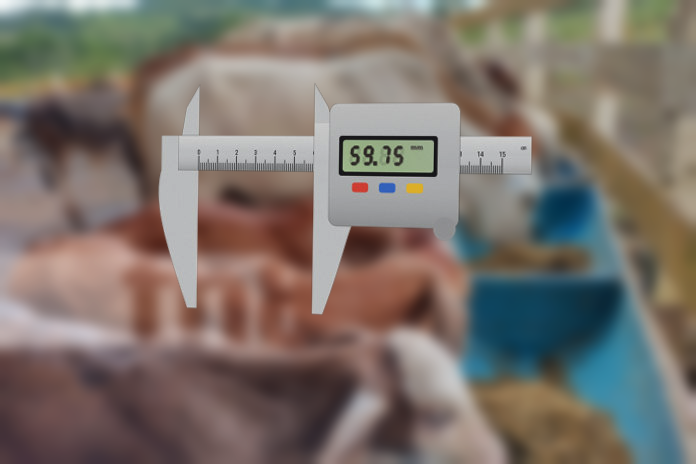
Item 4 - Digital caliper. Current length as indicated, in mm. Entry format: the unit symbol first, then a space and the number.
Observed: mm 59.75
